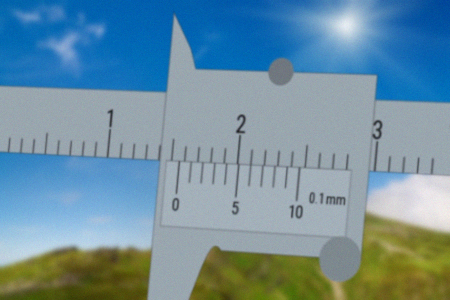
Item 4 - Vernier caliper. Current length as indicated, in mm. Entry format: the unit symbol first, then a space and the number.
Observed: mm 15.6
